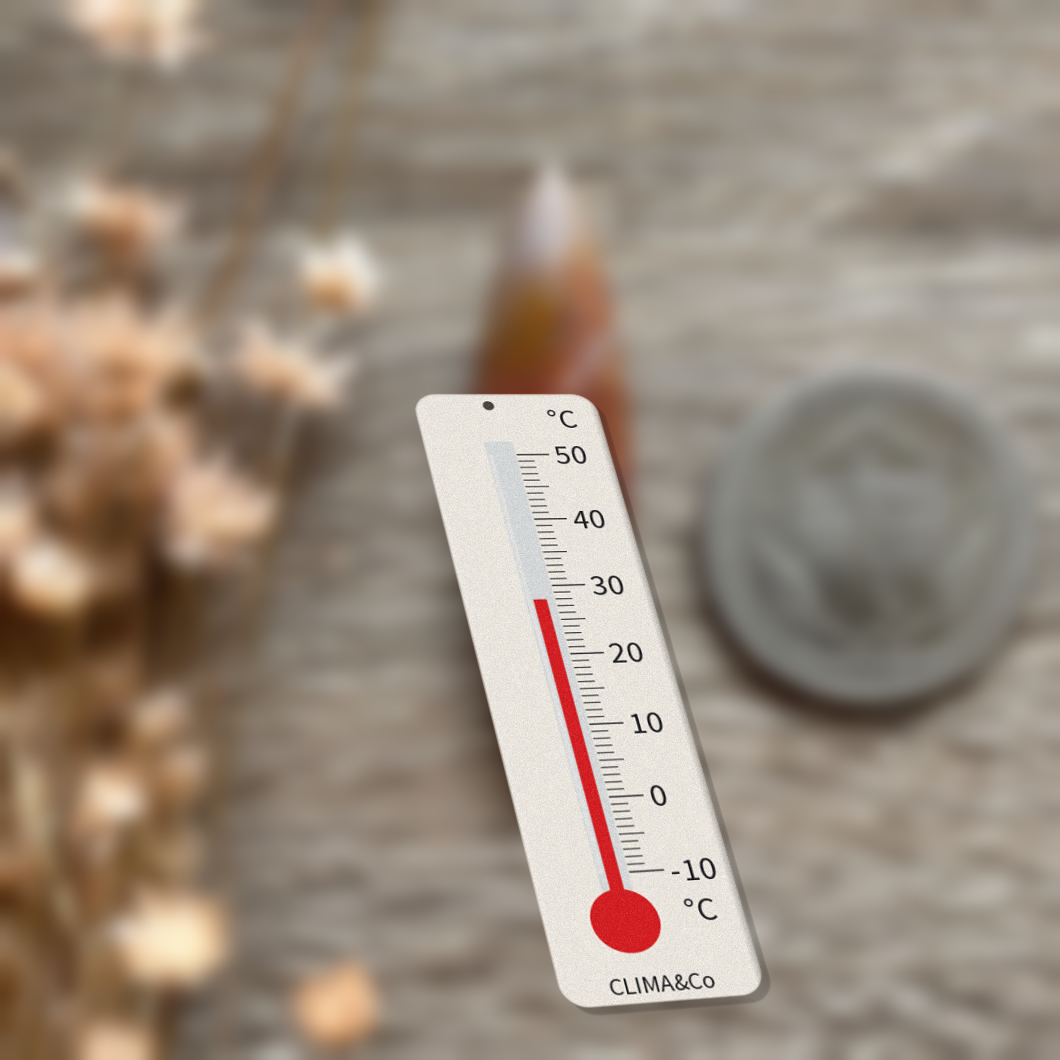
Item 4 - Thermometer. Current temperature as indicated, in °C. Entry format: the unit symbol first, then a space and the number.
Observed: °C 28
